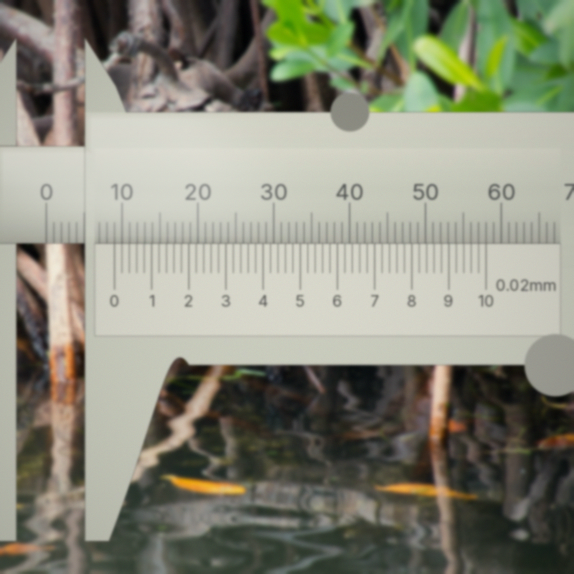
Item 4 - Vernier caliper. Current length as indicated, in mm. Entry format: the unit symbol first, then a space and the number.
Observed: mm 9.0
